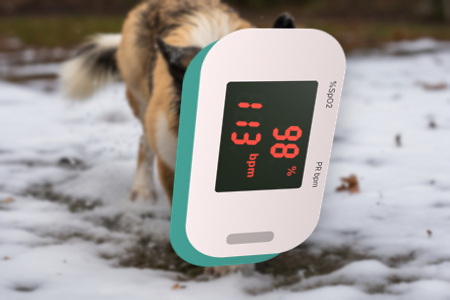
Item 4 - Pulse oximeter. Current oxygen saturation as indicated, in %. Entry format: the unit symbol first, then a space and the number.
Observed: % 98
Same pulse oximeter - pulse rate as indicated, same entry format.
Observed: bpm 113
